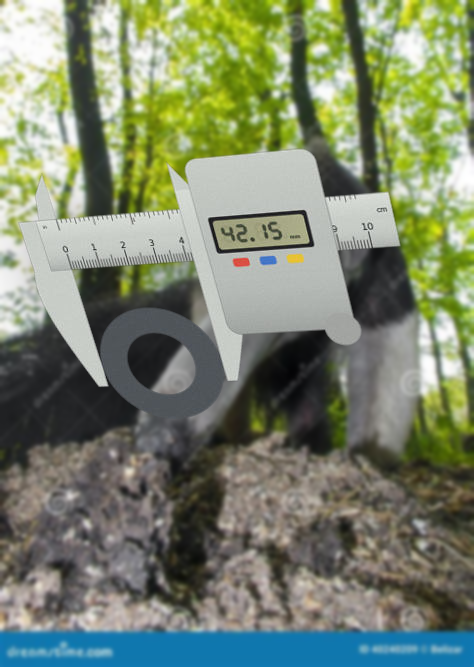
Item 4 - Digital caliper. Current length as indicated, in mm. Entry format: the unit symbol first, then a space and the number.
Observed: mm 42.15
